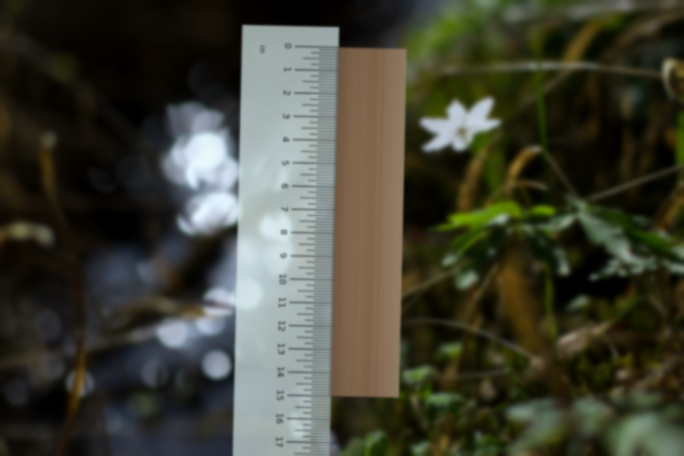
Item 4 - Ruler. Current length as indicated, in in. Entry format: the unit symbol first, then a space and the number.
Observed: in 15
